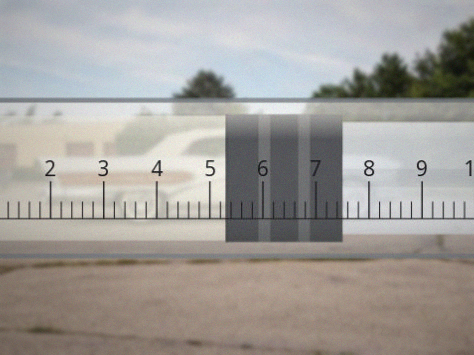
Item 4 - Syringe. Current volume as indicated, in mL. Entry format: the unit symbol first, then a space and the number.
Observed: mL 5.3
